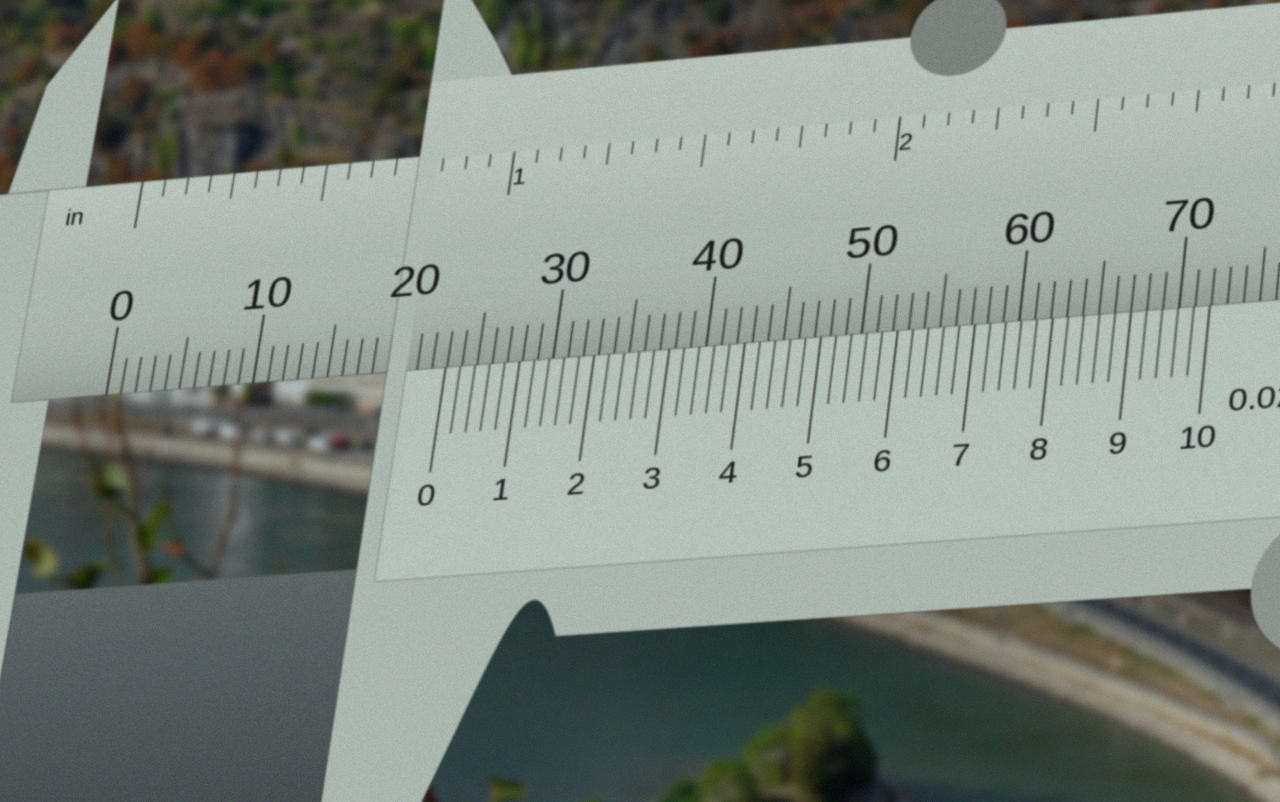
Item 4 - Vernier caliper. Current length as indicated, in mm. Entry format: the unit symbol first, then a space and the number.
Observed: mm 22.9
